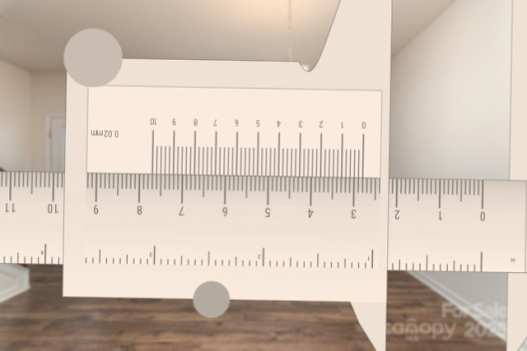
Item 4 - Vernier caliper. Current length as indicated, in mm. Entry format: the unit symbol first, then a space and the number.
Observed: mm 28.0
